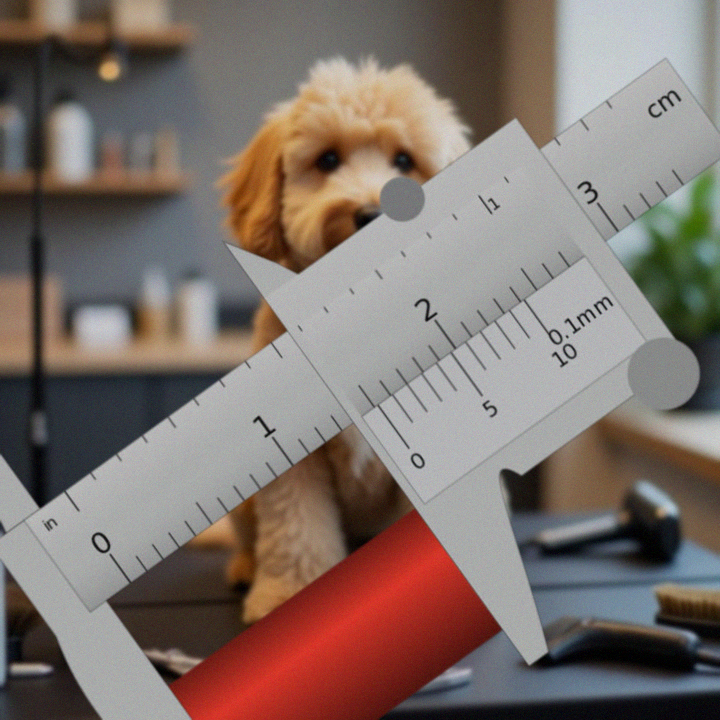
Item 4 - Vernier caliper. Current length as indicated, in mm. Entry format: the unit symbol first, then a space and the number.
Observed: mm 15.2
